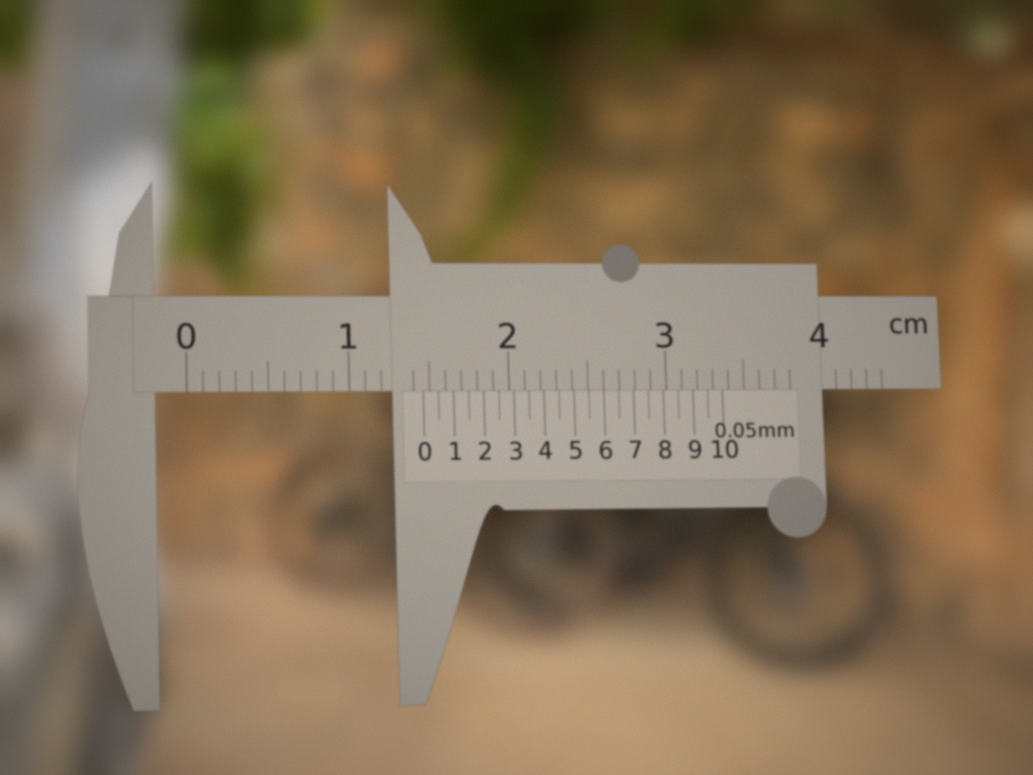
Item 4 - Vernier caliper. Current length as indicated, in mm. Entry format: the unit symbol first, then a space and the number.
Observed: mm 14.6
